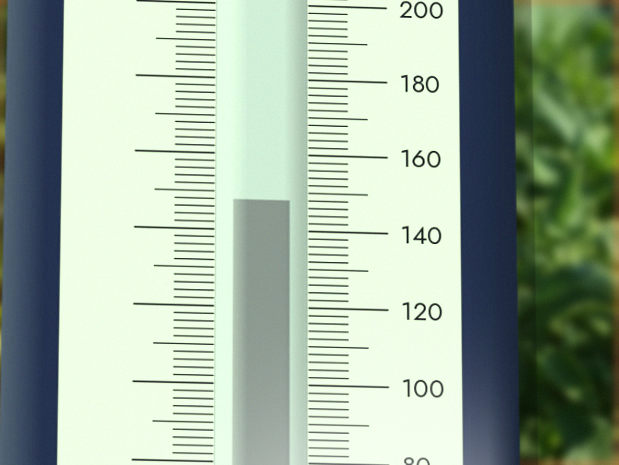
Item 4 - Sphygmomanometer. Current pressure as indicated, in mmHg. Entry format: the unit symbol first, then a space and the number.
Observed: mmHg 148
